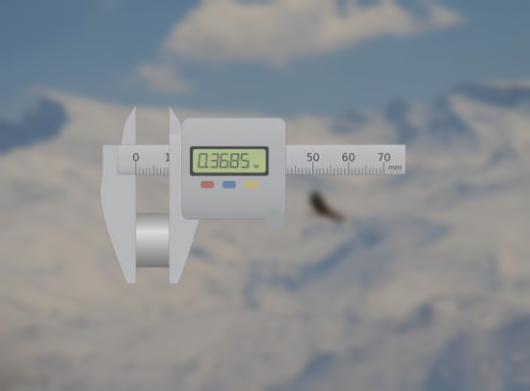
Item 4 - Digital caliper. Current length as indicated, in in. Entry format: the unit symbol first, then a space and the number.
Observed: in 0.3685
